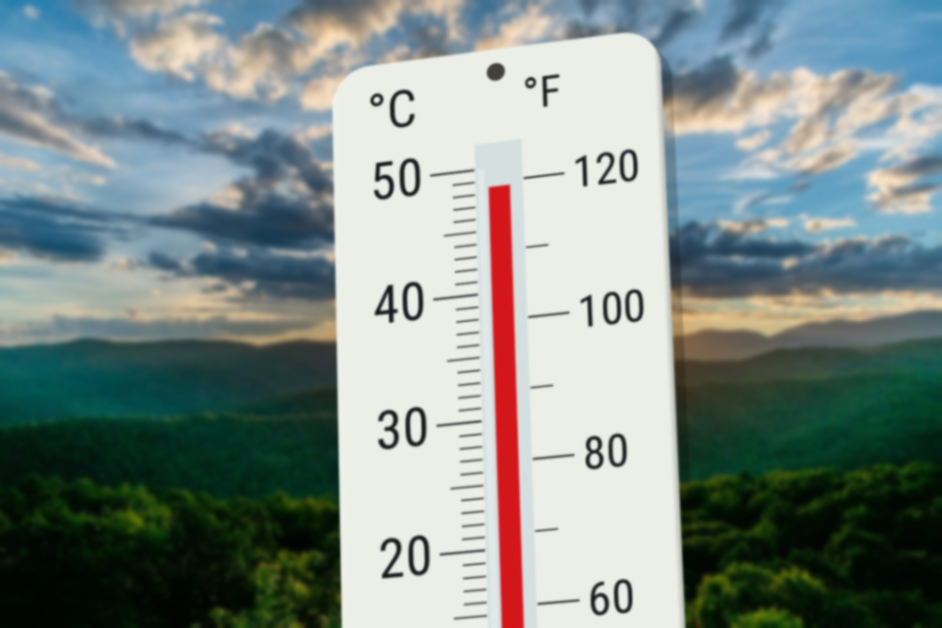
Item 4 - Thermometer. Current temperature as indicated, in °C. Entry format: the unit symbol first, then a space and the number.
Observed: °C 48.5
